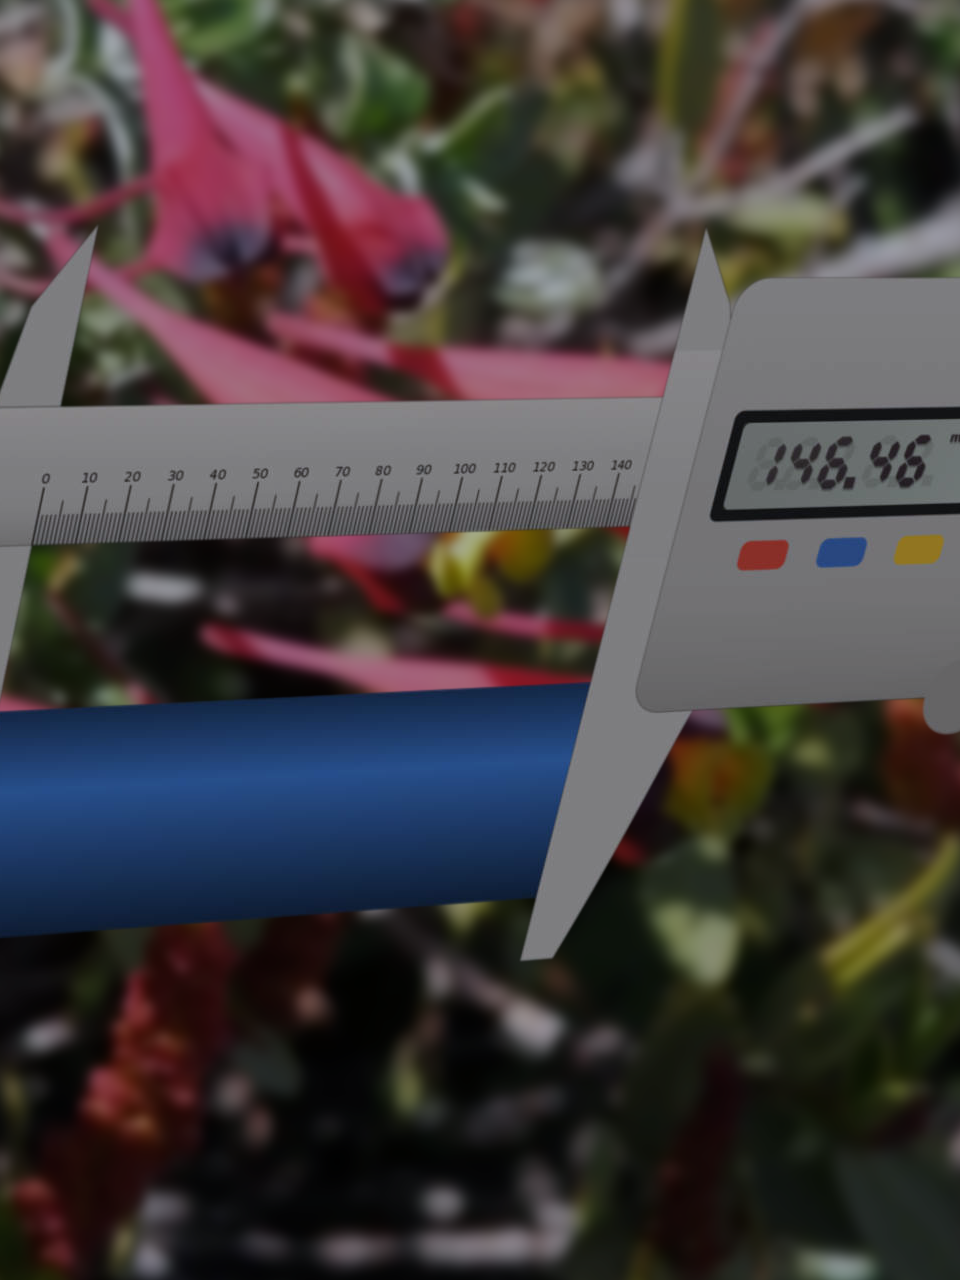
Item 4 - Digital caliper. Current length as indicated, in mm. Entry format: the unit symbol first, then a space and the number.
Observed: mm 146.46
